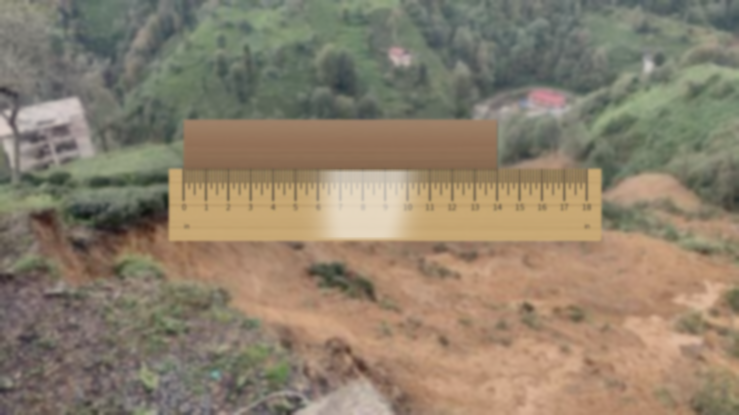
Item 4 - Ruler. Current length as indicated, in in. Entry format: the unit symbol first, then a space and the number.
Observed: in 14
